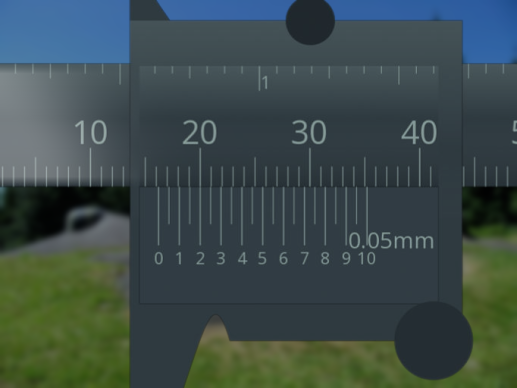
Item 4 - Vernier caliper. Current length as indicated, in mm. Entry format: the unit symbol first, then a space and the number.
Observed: mm 16.2
